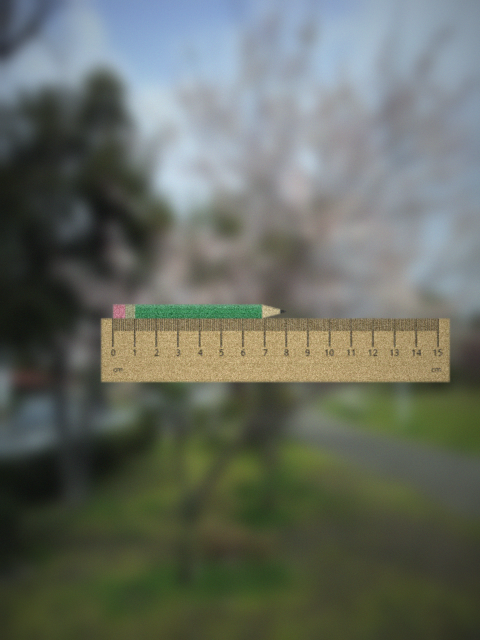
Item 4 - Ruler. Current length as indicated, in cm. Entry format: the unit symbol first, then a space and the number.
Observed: cm 8
